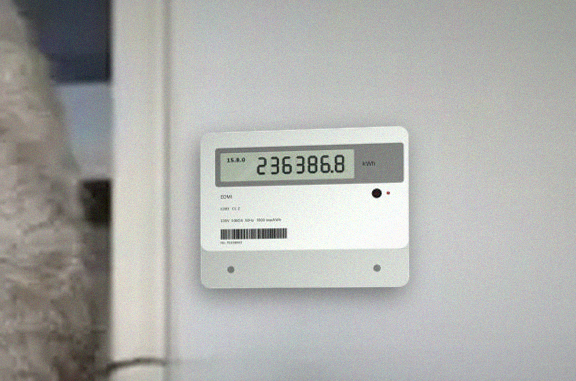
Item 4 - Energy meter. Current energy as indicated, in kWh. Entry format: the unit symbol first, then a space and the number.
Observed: kWh 236386.8
